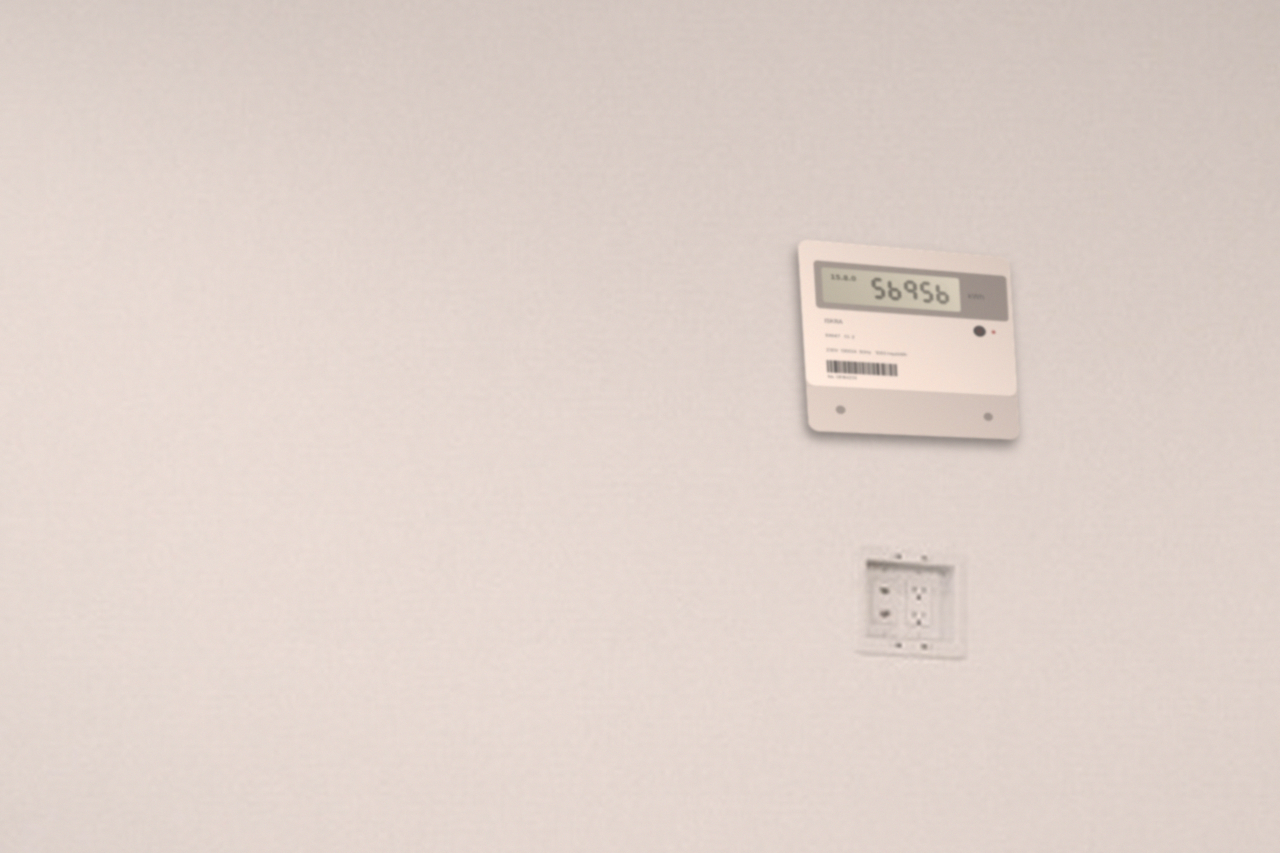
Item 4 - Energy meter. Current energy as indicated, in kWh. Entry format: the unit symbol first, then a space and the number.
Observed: kWh 56956
